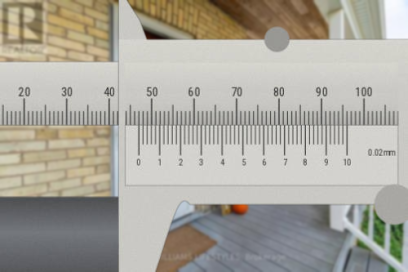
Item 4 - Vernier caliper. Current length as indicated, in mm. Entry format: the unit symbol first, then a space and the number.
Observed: mm 47.0
